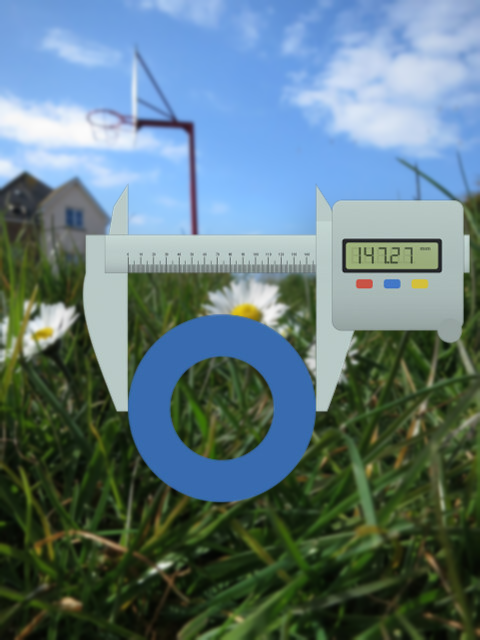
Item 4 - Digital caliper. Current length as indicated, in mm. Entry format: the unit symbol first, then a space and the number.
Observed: mm 147.27
